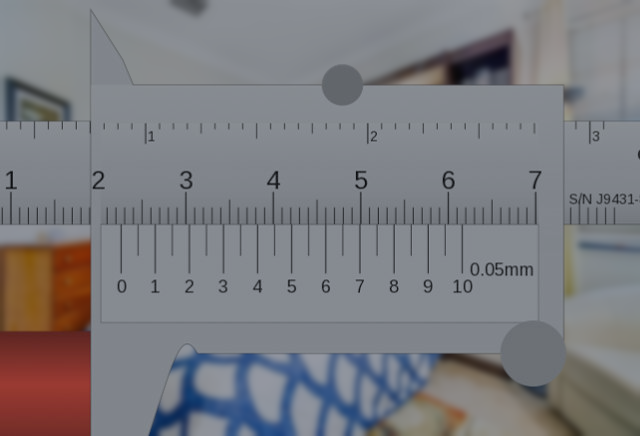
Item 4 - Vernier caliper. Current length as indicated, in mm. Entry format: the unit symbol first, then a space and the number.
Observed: mm 22.6
